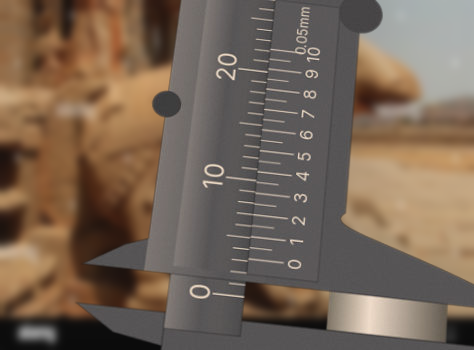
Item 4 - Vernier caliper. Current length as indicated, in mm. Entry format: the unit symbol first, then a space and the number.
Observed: mm 3.2
